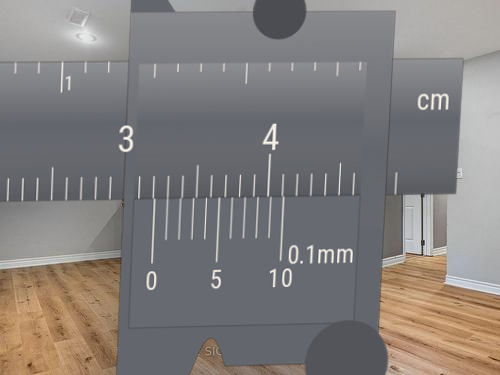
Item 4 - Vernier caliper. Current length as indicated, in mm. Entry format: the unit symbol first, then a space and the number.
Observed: mm 32.1
